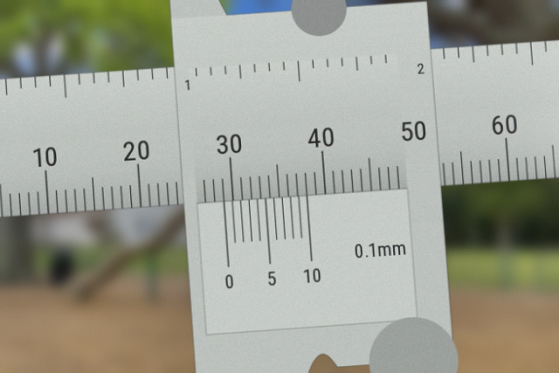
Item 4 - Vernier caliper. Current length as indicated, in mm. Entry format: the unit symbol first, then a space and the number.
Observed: mm 29.0
